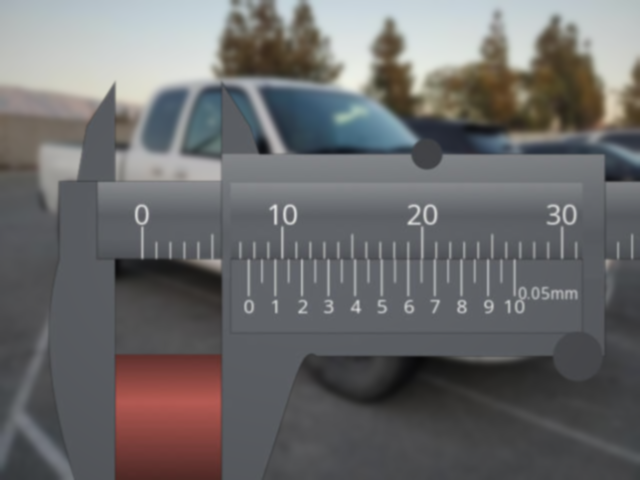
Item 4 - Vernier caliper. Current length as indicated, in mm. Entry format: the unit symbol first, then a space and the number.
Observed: mm 7.6
